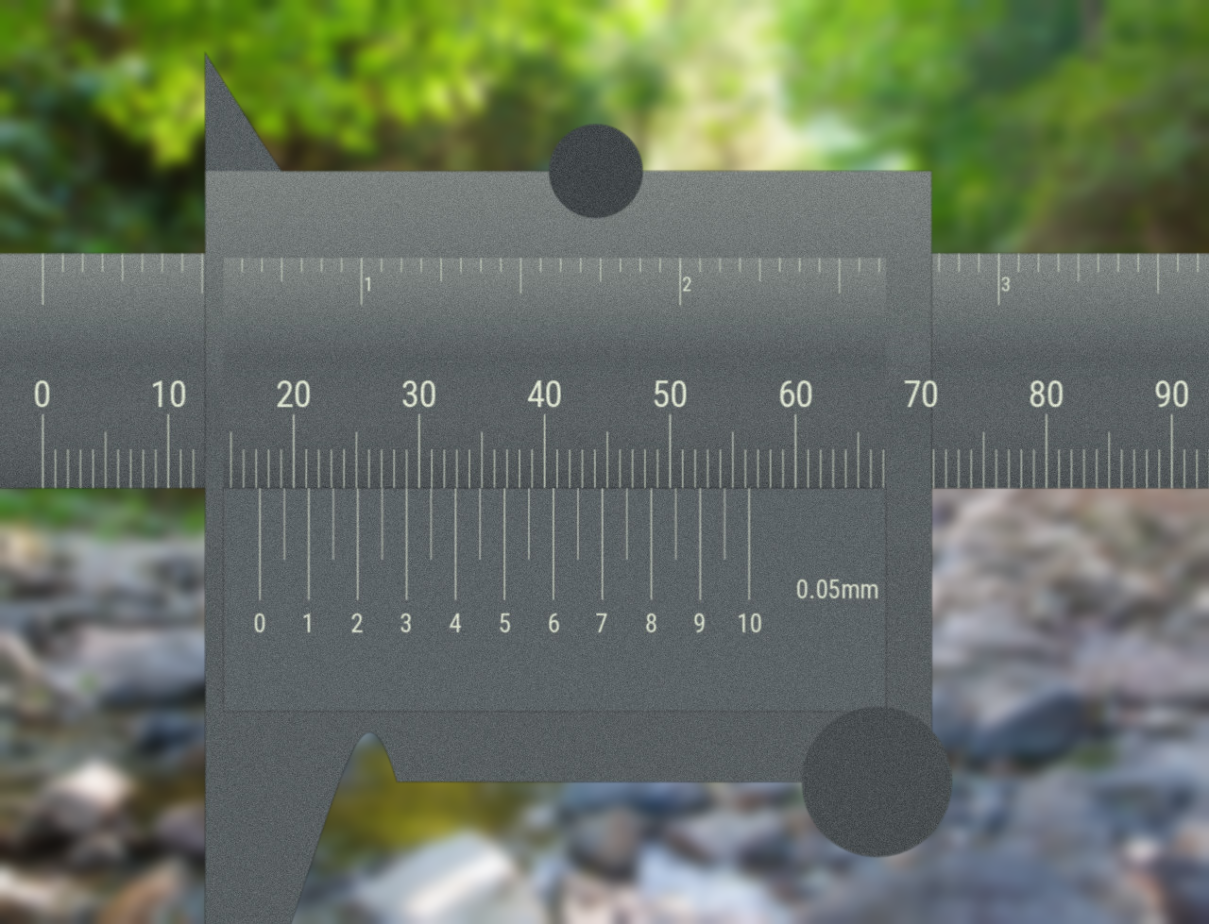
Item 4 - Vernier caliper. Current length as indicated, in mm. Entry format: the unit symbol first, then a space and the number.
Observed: mm 17.3
